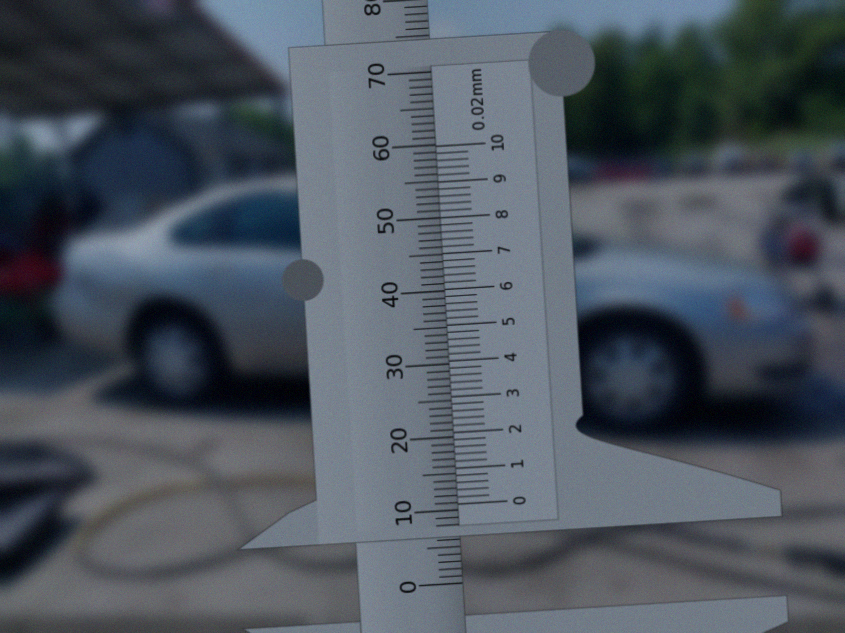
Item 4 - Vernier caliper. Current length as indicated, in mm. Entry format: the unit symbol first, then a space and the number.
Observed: mm 10.8
